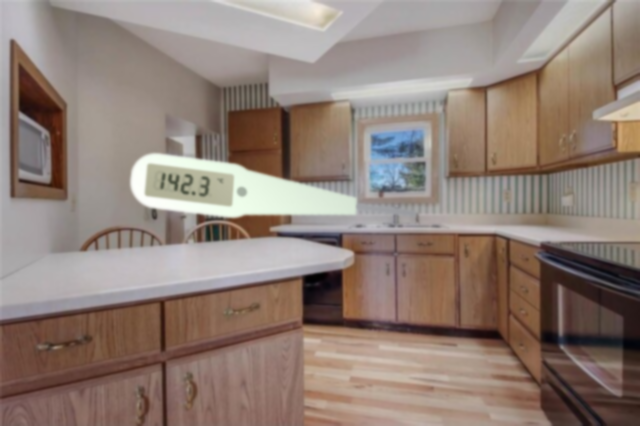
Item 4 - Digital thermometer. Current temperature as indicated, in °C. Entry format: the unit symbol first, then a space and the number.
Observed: °C 142.3
